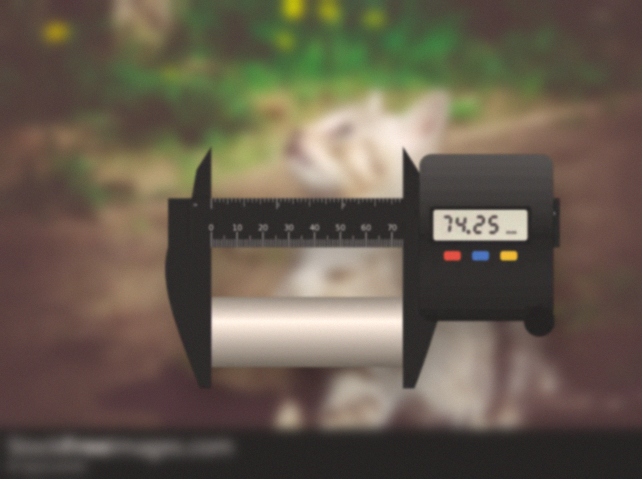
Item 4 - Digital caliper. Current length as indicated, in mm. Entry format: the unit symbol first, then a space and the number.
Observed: mm 74.25
